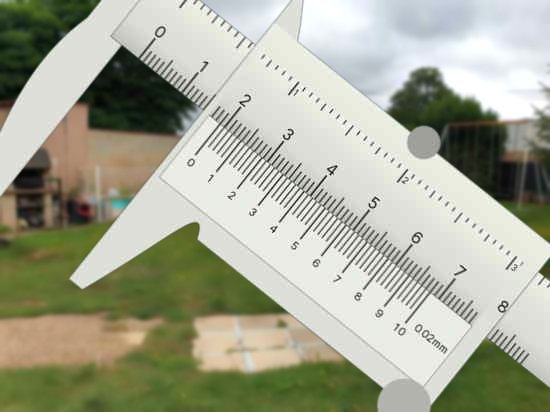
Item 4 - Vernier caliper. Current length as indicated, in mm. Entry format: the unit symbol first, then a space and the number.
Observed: mm 19.0
